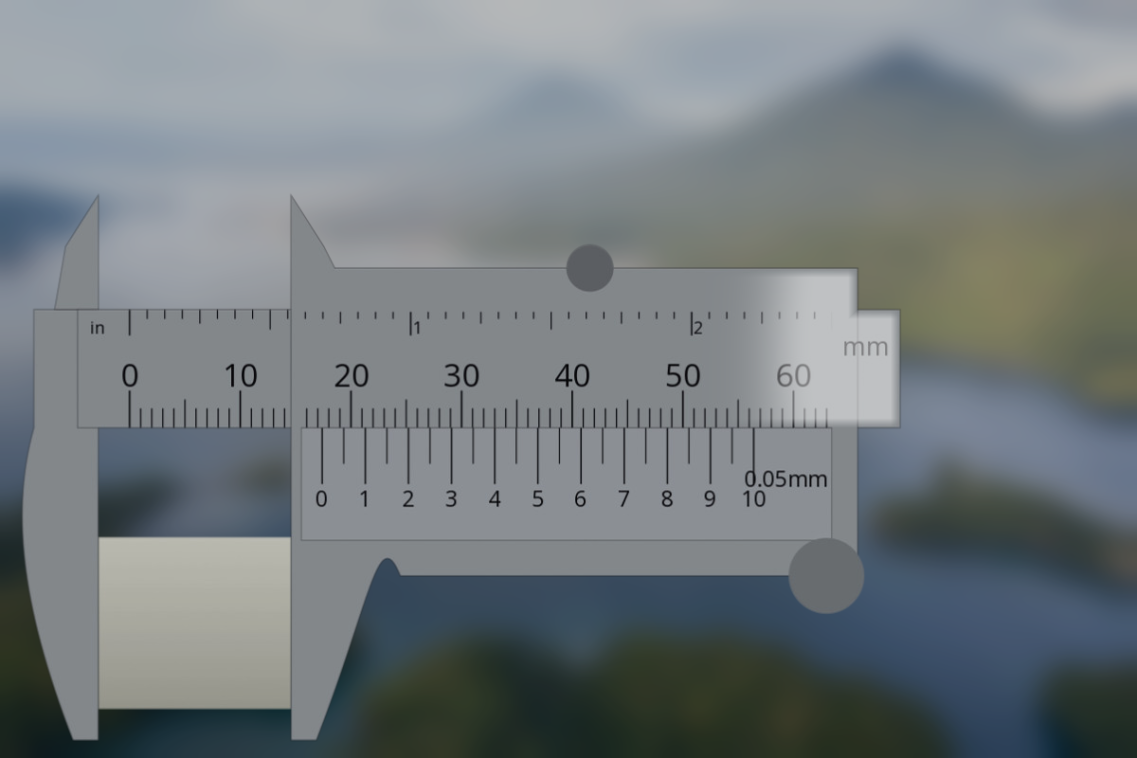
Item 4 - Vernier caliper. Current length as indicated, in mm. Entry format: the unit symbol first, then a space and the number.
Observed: mm 17.4
